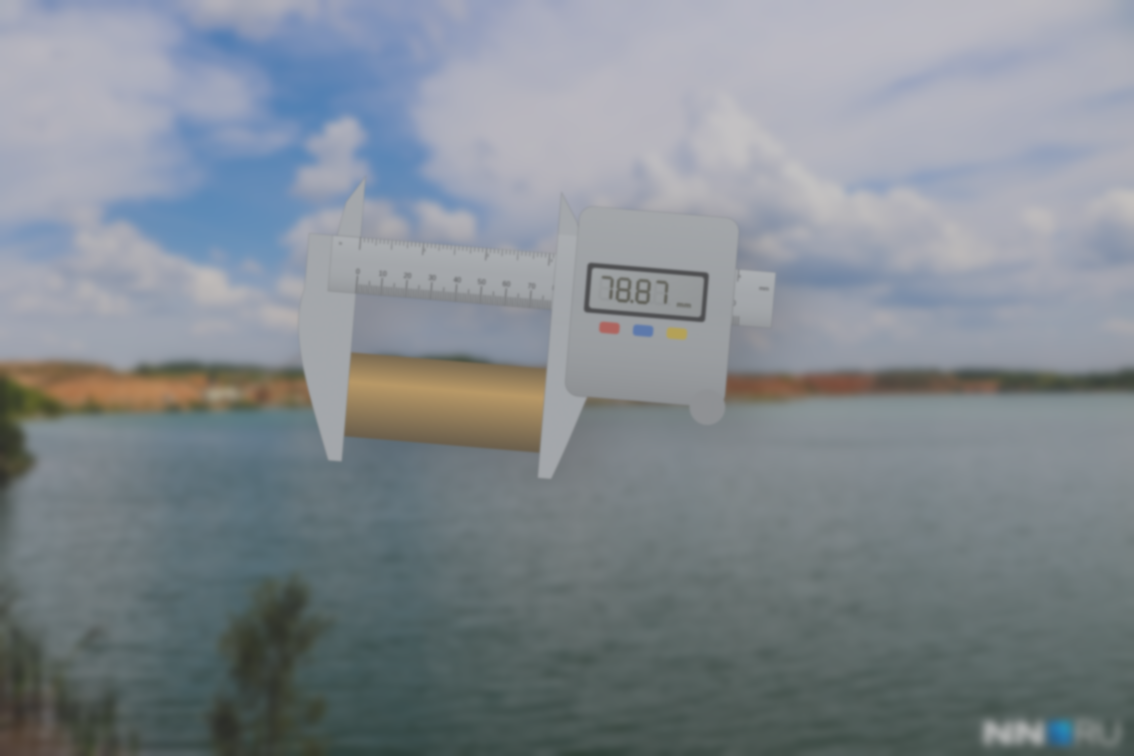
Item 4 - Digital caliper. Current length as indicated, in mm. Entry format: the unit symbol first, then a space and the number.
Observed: mm 78.87
